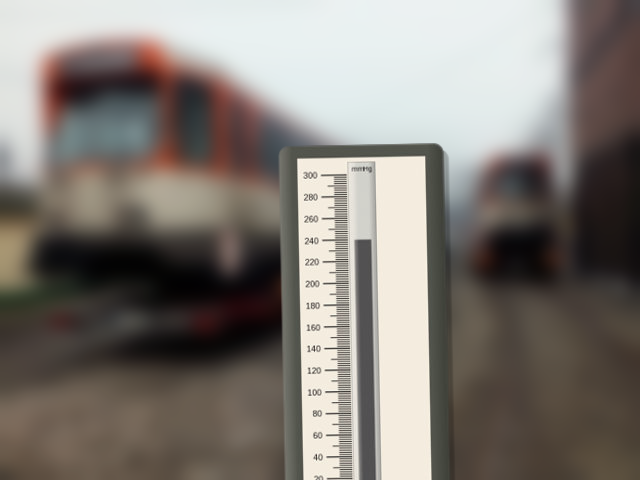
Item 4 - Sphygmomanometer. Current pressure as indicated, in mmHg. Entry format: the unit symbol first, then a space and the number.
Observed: mmHg 240
